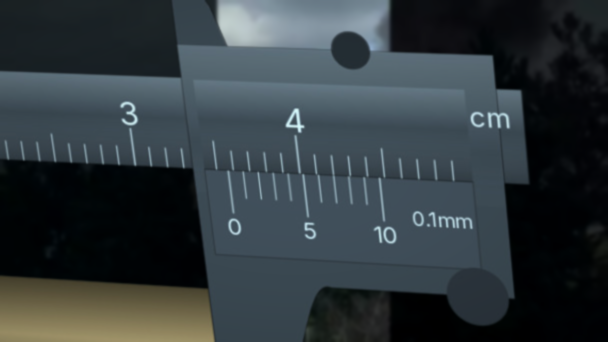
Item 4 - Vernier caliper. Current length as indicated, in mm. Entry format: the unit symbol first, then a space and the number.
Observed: mm 35.7
